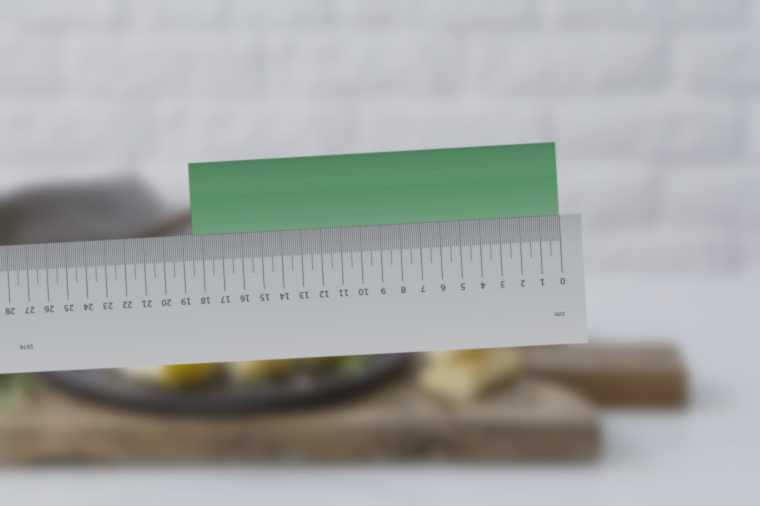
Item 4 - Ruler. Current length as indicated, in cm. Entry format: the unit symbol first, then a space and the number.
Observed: cm 18.5
